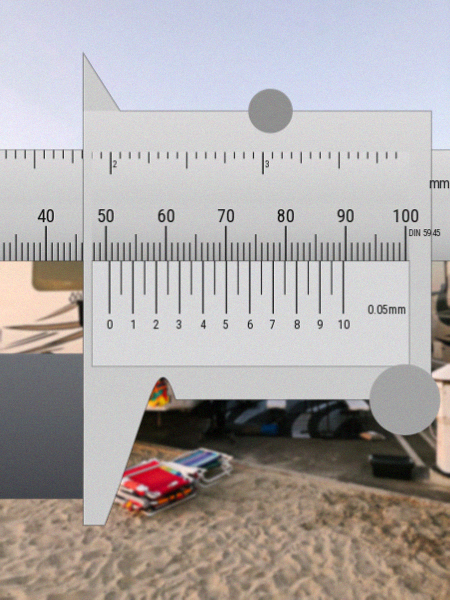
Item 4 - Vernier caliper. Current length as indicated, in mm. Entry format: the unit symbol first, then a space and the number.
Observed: mm 50.6
